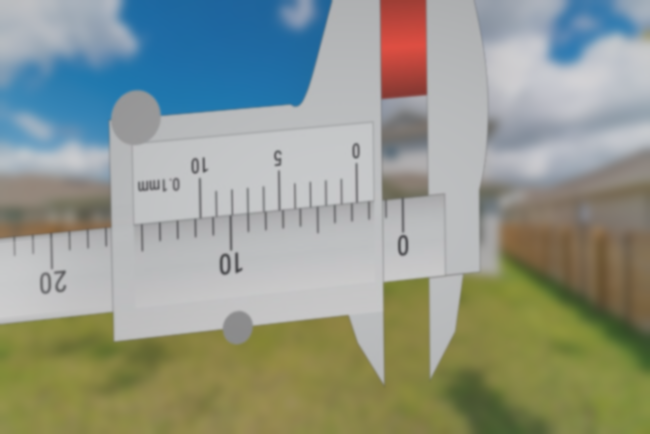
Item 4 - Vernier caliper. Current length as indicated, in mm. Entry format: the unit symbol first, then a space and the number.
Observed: mm 2.7
